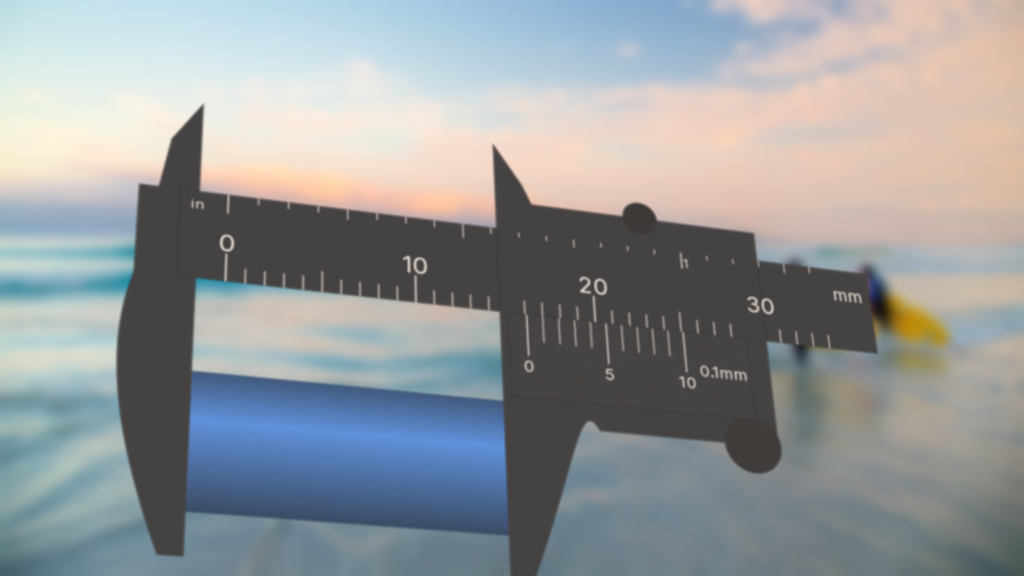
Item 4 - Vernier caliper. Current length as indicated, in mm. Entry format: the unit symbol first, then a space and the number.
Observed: mm 16.1
